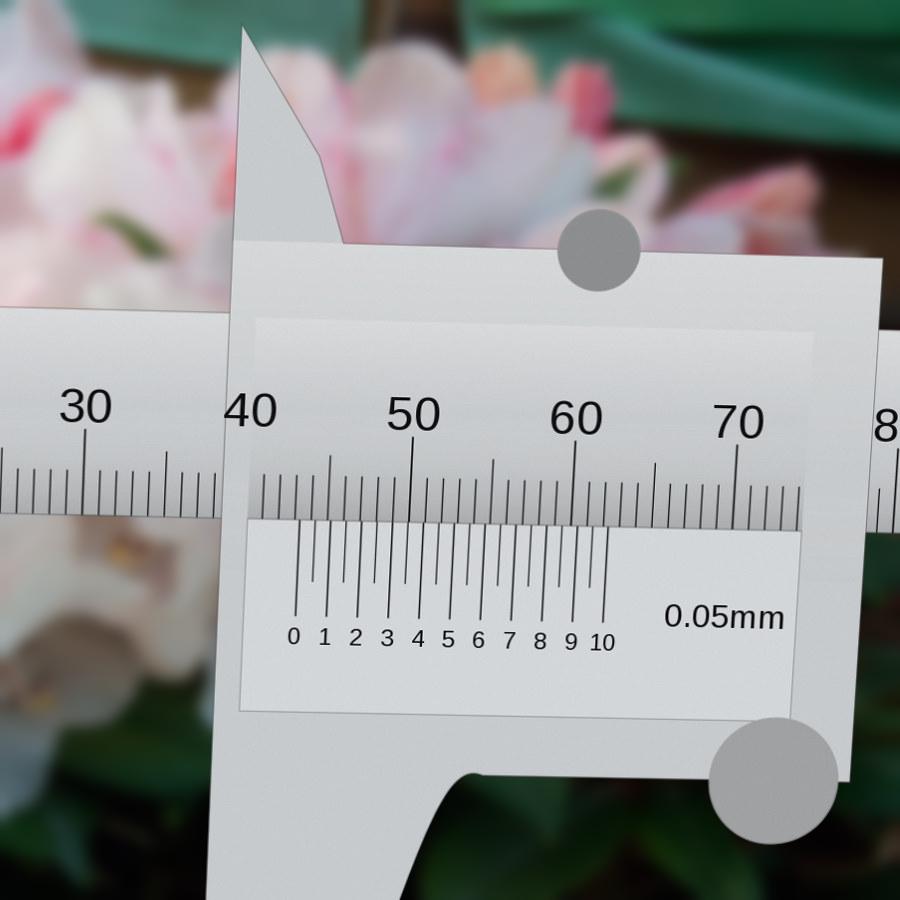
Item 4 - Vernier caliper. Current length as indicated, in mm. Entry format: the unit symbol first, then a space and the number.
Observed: mm 43.3
